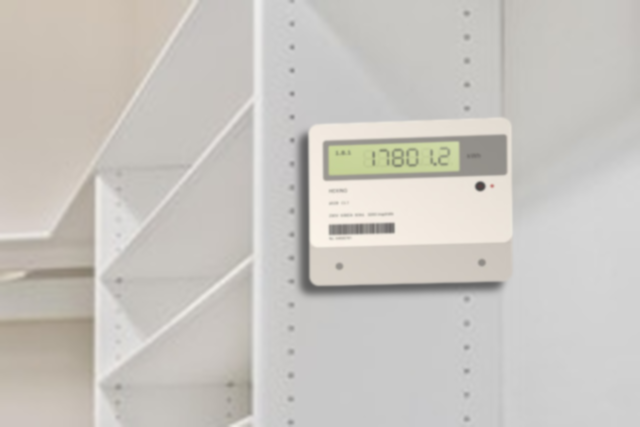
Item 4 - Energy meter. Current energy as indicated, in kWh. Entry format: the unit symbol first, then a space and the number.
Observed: kWh 17801.2
